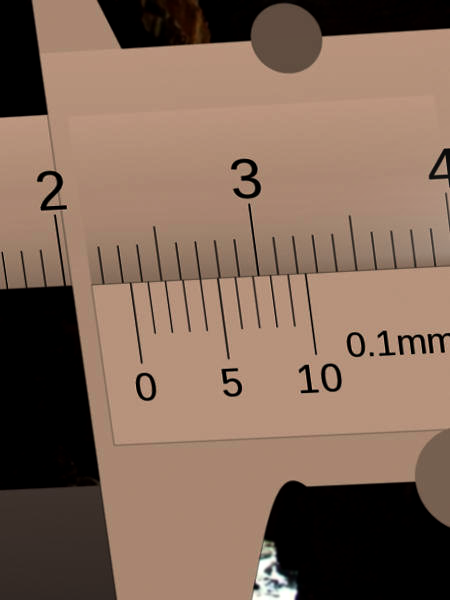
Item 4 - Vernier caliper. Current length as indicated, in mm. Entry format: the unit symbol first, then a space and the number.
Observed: mm 23.4
